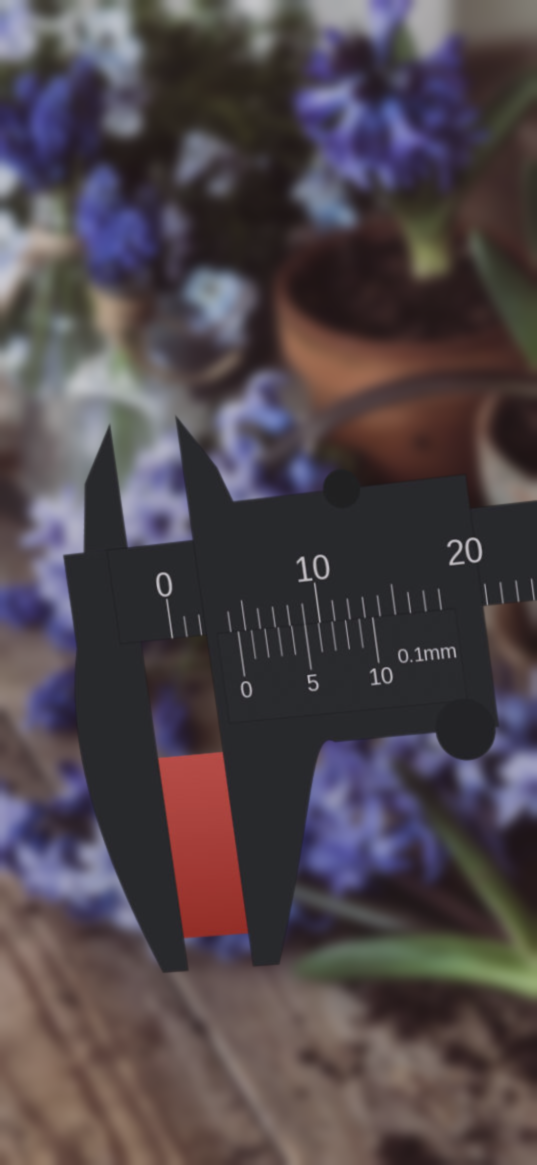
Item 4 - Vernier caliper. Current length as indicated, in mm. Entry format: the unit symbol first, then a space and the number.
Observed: mm 4.5
